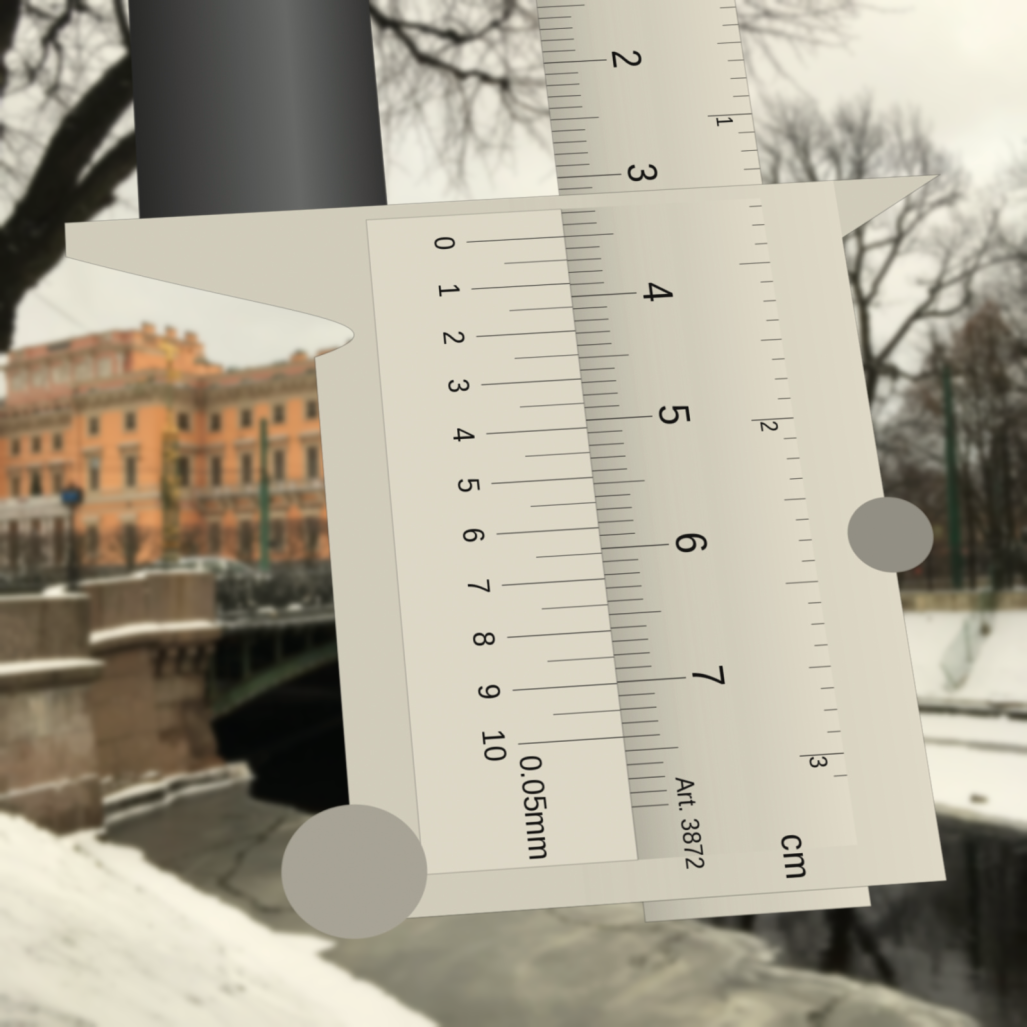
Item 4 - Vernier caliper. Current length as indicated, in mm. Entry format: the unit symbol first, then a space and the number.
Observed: mm 35.0
